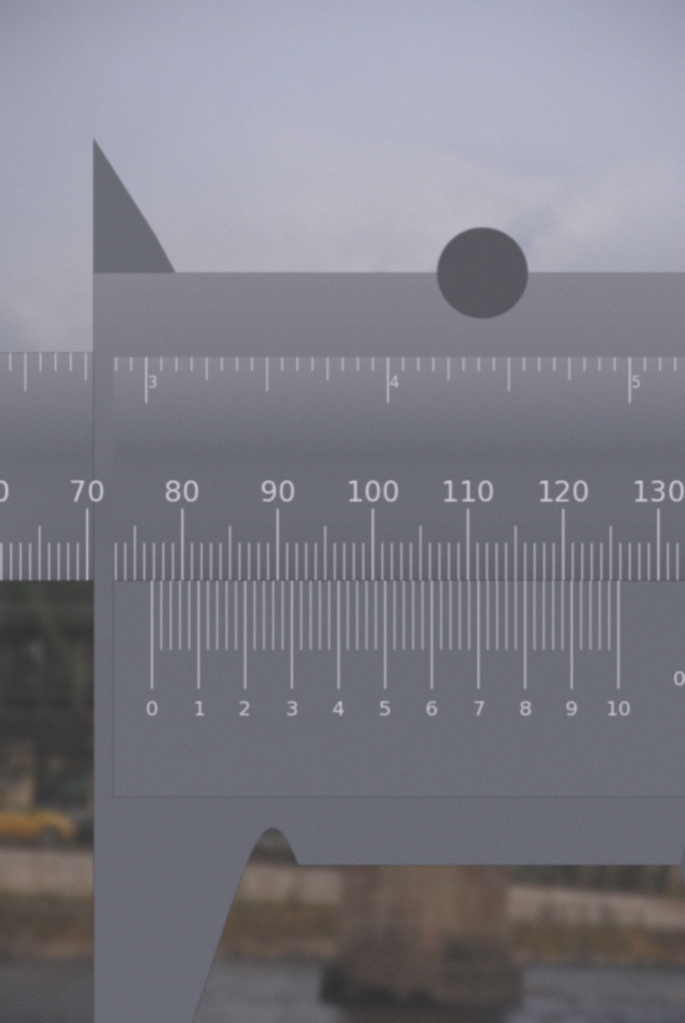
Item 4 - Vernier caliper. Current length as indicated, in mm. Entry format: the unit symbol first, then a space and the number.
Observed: mm 76.8
